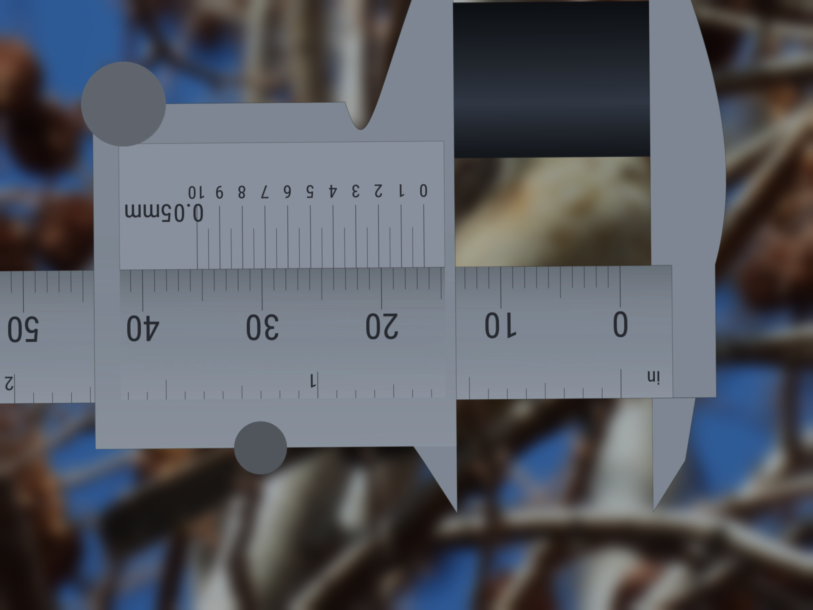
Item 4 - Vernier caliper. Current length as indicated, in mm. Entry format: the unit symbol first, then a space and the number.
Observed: mm 16.4
